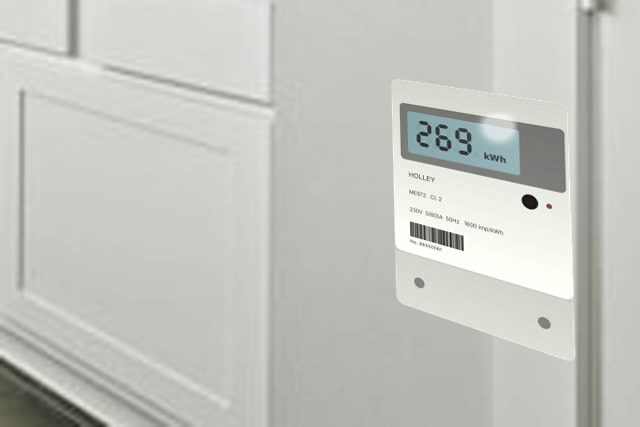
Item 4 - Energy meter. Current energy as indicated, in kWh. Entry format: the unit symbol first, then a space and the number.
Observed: kWh 269
